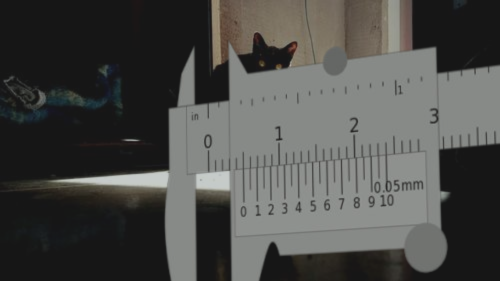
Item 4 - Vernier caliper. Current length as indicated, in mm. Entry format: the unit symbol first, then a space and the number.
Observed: mm 5.0
